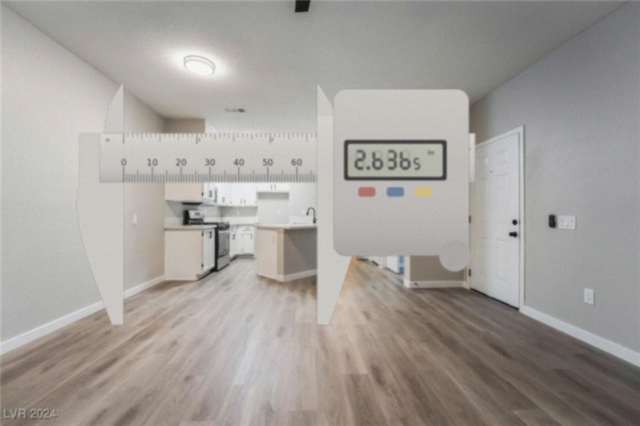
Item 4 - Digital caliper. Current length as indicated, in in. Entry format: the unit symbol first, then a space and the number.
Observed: in 2.6365
